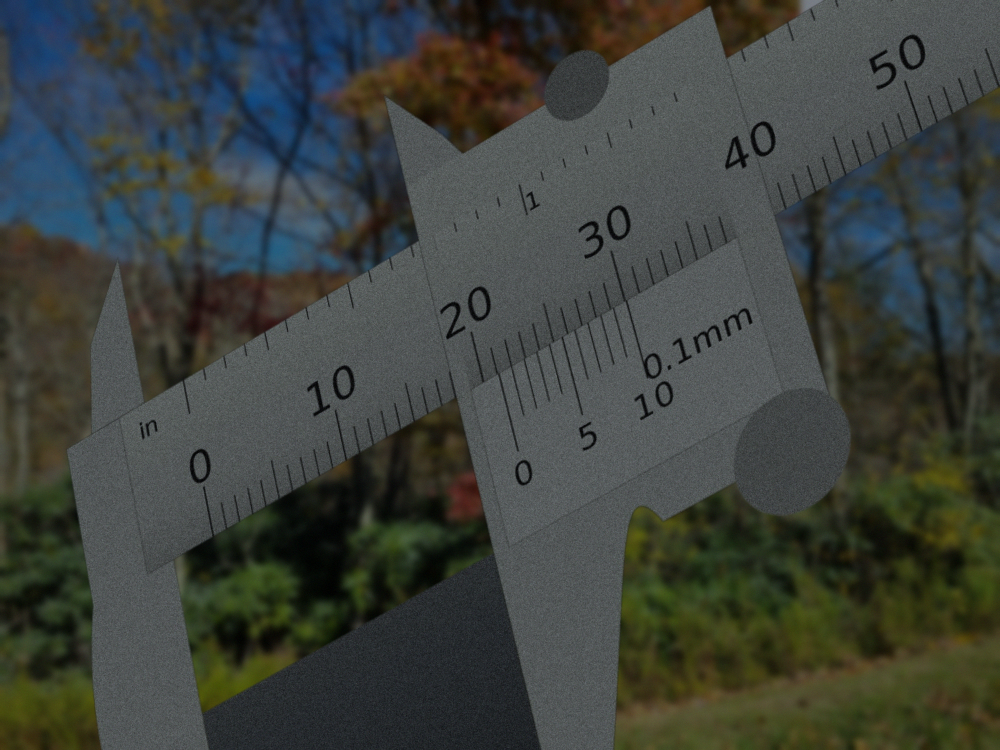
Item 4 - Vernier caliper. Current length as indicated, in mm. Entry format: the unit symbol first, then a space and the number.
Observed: mm 21.1
